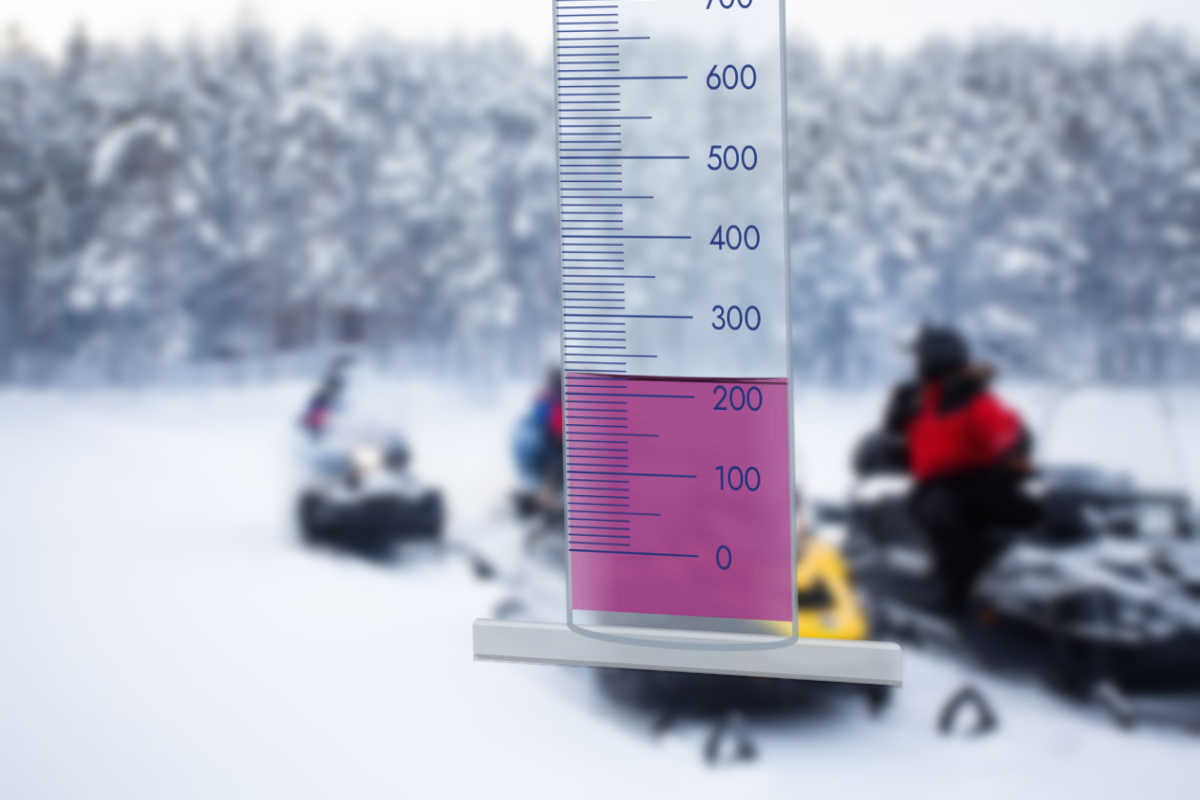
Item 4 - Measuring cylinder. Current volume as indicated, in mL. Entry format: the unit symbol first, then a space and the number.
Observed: mL 220
